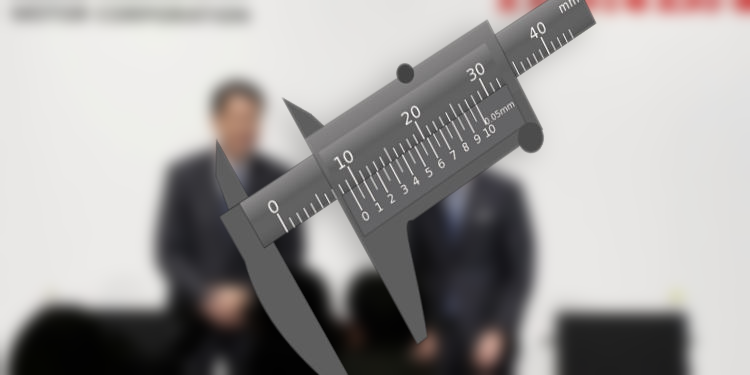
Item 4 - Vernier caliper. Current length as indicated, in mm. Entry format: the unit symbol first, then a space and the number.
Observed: mm 9.0
